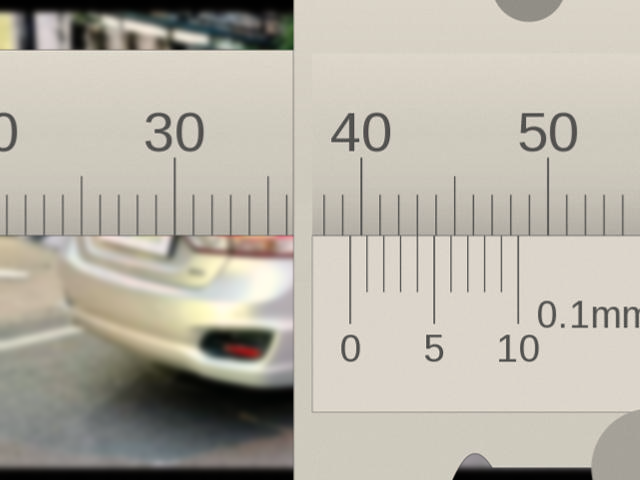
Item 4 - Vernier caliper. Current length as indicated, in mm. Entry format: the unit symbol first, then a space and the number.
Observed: mm 39.4
